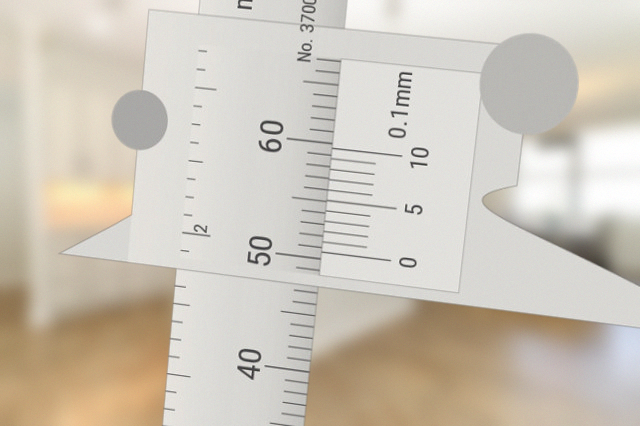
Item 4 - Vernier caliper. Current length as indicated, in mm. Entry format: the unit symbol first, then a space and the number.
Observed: mm 50.6
